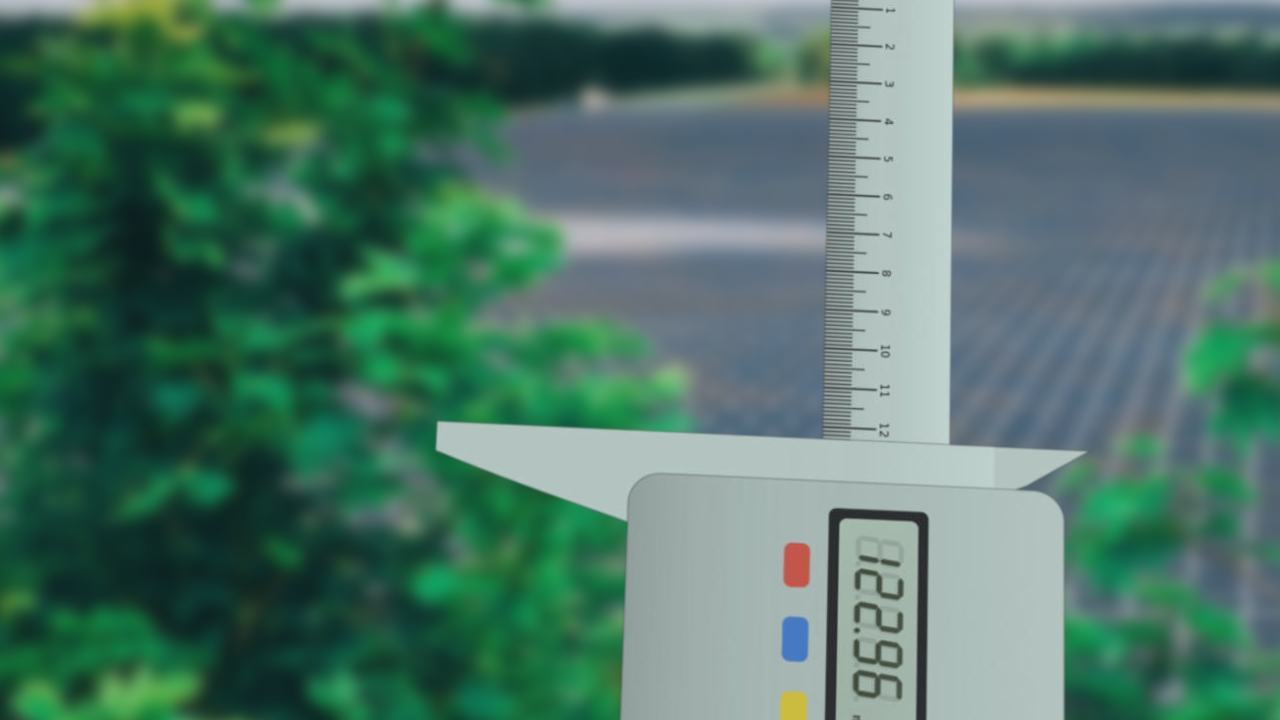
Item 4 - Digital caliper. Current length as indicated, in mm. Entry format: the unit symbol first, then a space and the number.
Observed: mm 122.96
